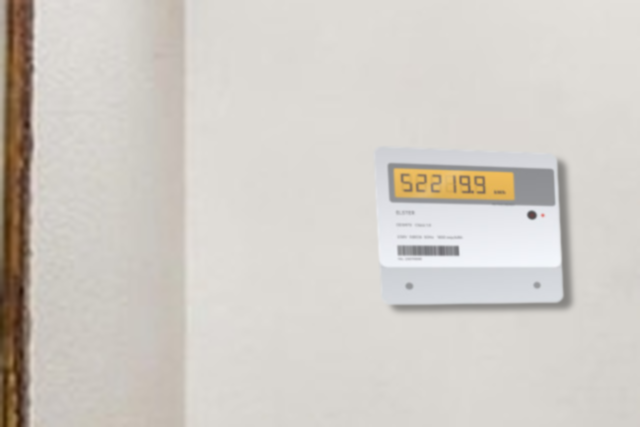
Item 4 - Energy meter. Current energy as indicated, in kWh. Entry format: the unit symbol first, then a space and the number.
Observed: kWh 52219.9
